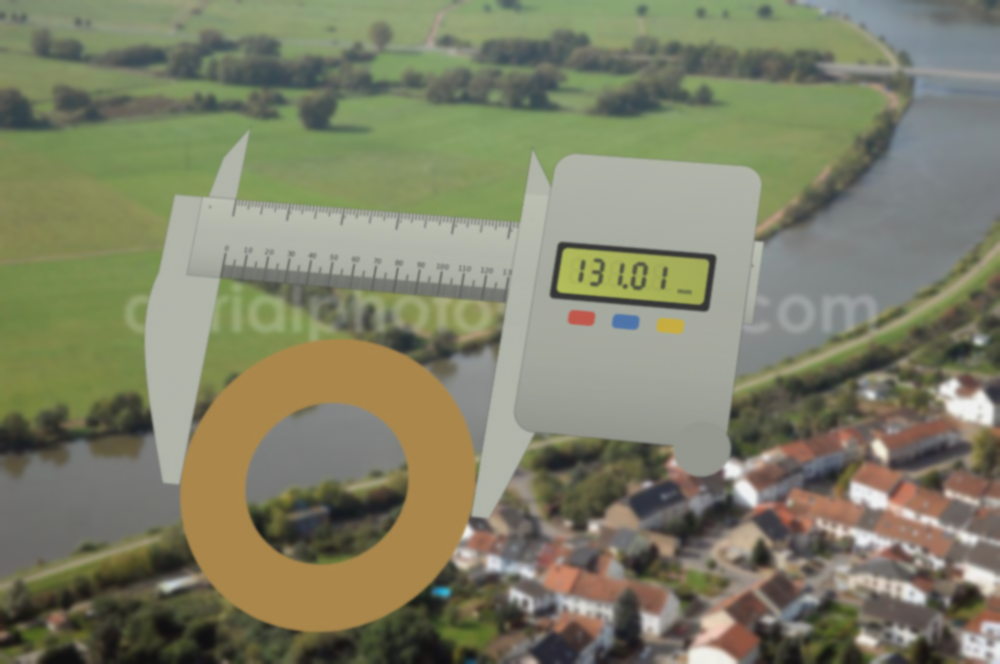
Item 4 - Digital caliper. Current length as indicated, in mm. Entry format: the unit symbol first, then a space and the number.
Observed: mm 131.01
